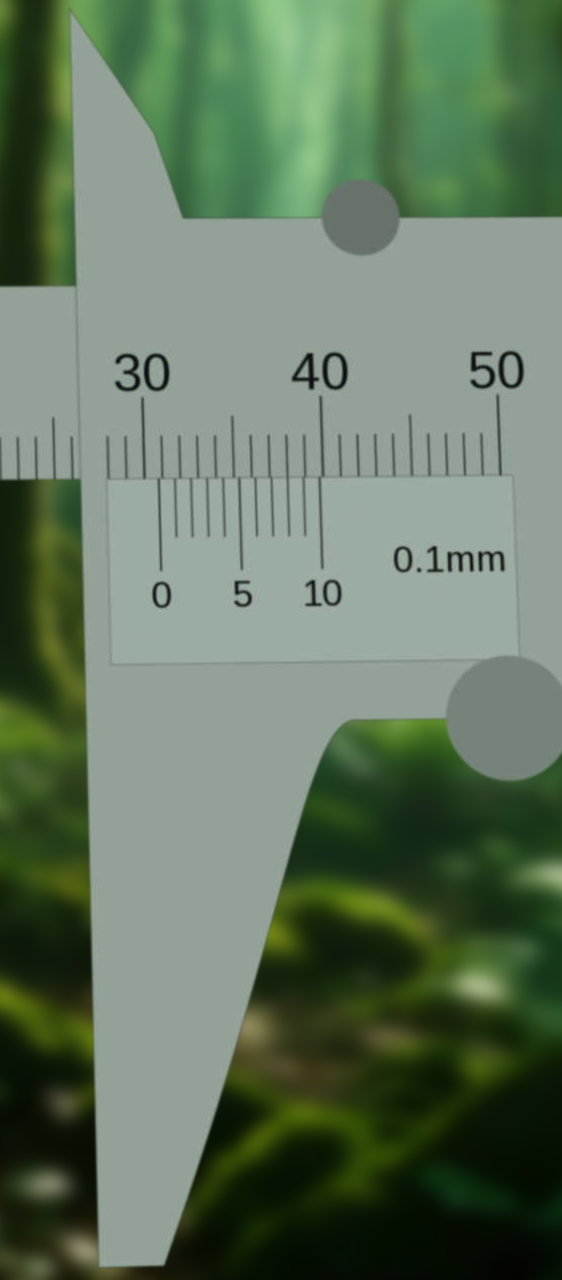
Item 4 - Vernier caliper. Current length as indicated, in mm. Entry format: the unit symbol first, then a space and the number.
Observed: mm 30.8
